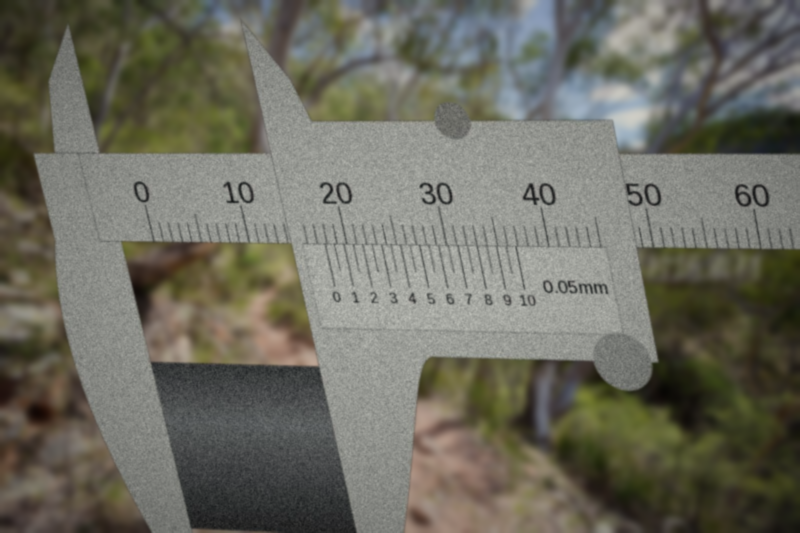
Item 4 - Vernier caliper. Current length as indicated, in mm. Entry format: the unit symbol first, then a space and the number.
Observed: mm 17.8
